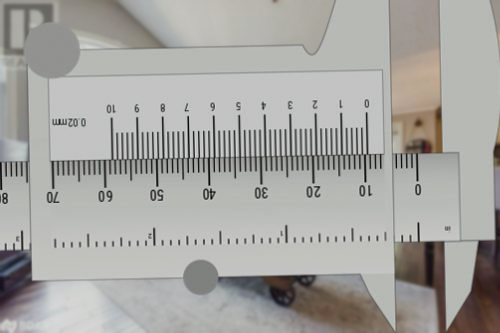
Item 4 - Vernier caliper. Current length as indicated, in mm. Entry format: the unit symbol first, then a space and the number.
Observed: mm 9.5
